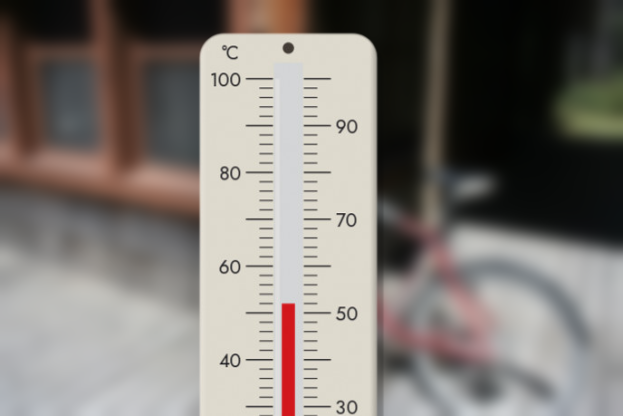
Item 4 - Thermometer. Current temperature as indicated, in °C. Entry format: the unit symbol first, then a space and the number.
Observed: °C 52
